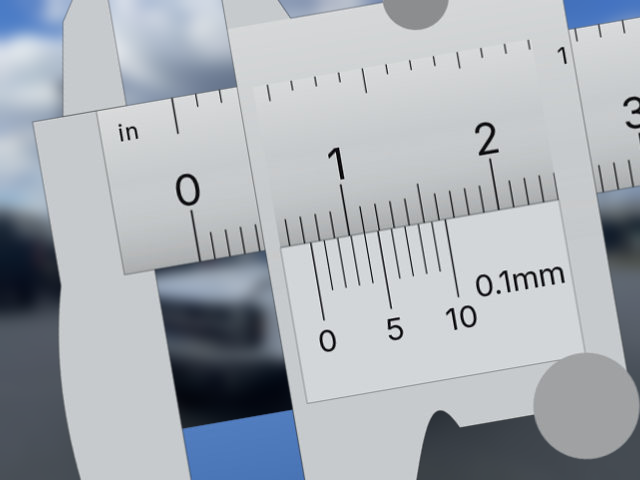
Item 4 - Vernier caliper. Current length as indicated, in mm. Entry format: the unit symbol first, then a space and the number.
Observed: mm 7.4
